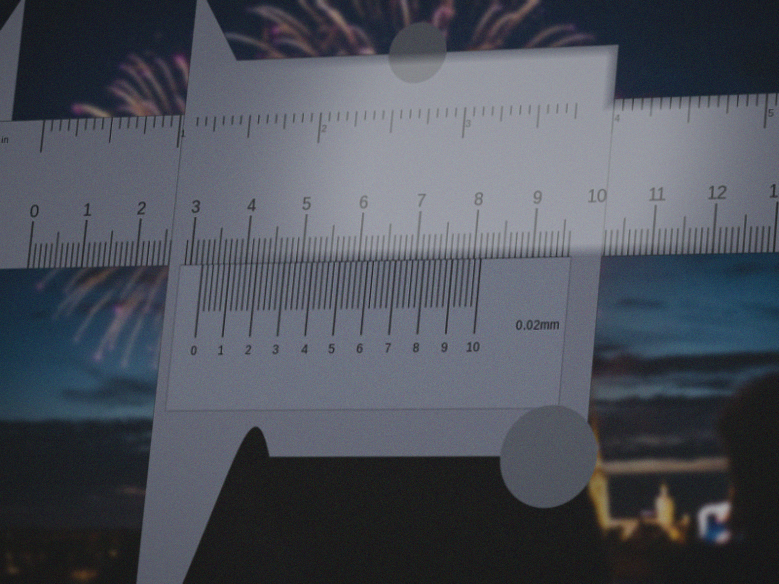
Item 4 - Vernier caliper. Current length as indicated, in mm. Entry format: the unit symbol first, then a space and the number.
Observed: mm 32.2
